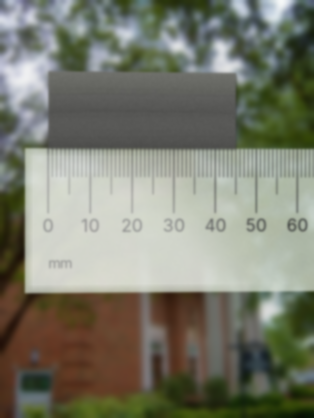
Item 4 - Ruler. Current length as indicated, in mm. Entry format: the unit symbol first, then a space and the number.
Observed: mm 45
